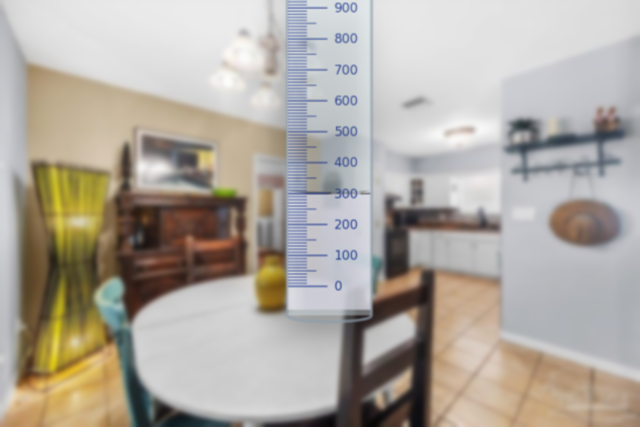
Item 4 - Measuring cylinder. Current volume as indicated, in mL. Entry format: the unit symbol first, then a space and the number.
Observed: mL 300
